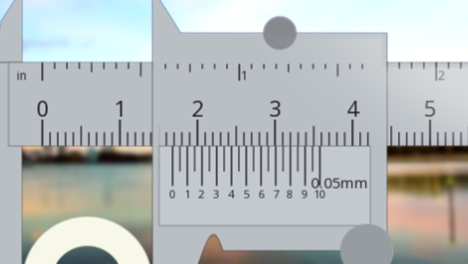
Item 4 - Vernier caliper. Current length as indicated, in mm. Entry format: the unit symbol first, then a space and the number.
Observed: mm 16.8
